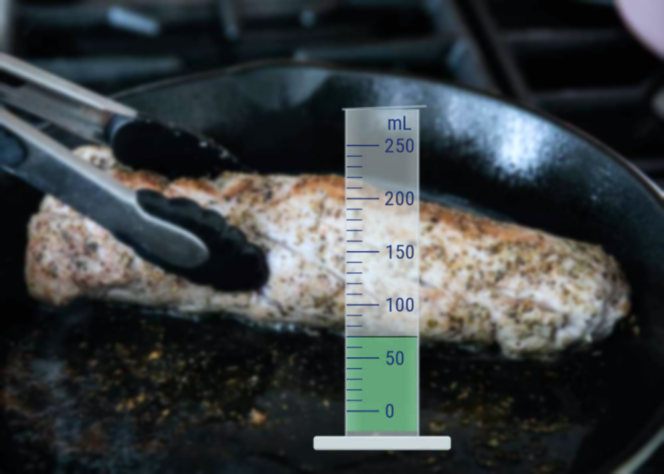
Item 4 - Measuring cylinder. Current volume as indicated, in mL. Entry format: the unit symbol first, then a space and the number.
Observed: mL 70
